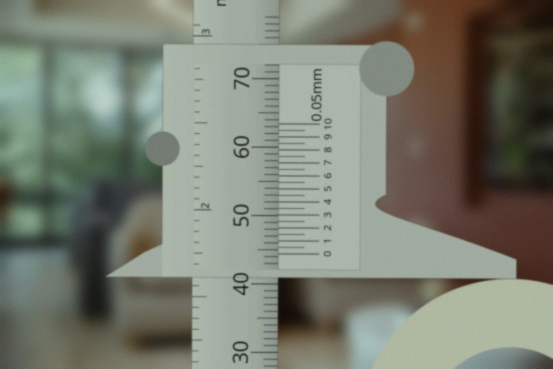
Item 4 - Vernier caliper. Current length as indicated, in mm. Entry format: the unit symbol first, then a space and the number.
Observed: mm 44.4
